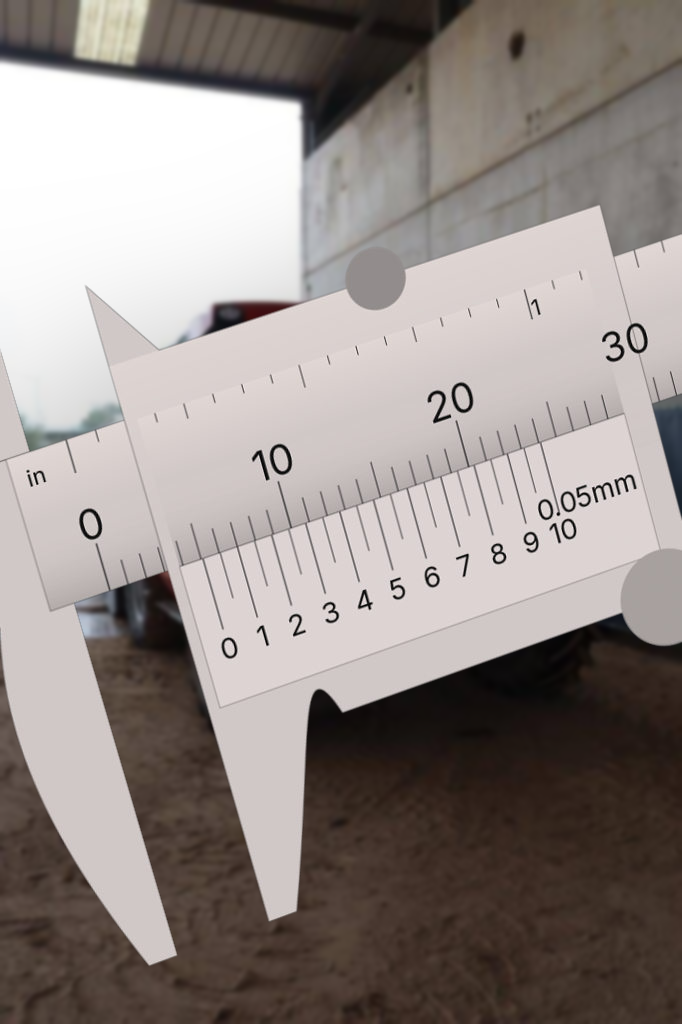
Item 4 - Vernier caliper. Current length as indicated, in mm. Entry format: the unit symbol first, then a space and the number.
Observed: mm 5.1
